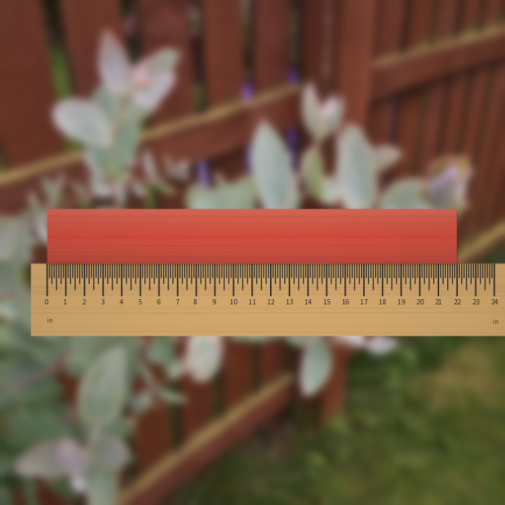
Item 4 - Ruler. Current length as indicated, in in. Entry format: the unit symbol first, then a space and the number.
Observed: in 22
